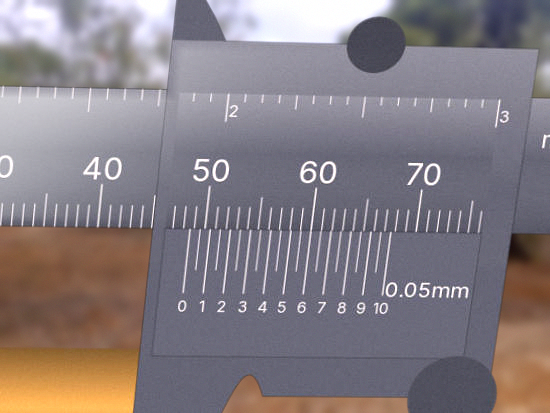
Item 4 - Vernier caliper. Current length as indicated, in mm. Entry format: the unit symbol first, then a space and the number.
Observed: mm 48.6
